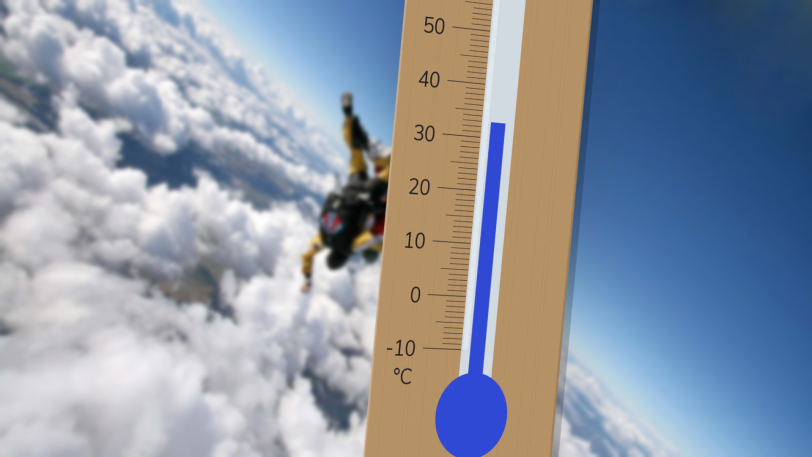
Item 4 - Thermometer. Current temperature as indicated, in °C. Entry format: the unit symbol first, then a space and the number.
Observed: °C 33
